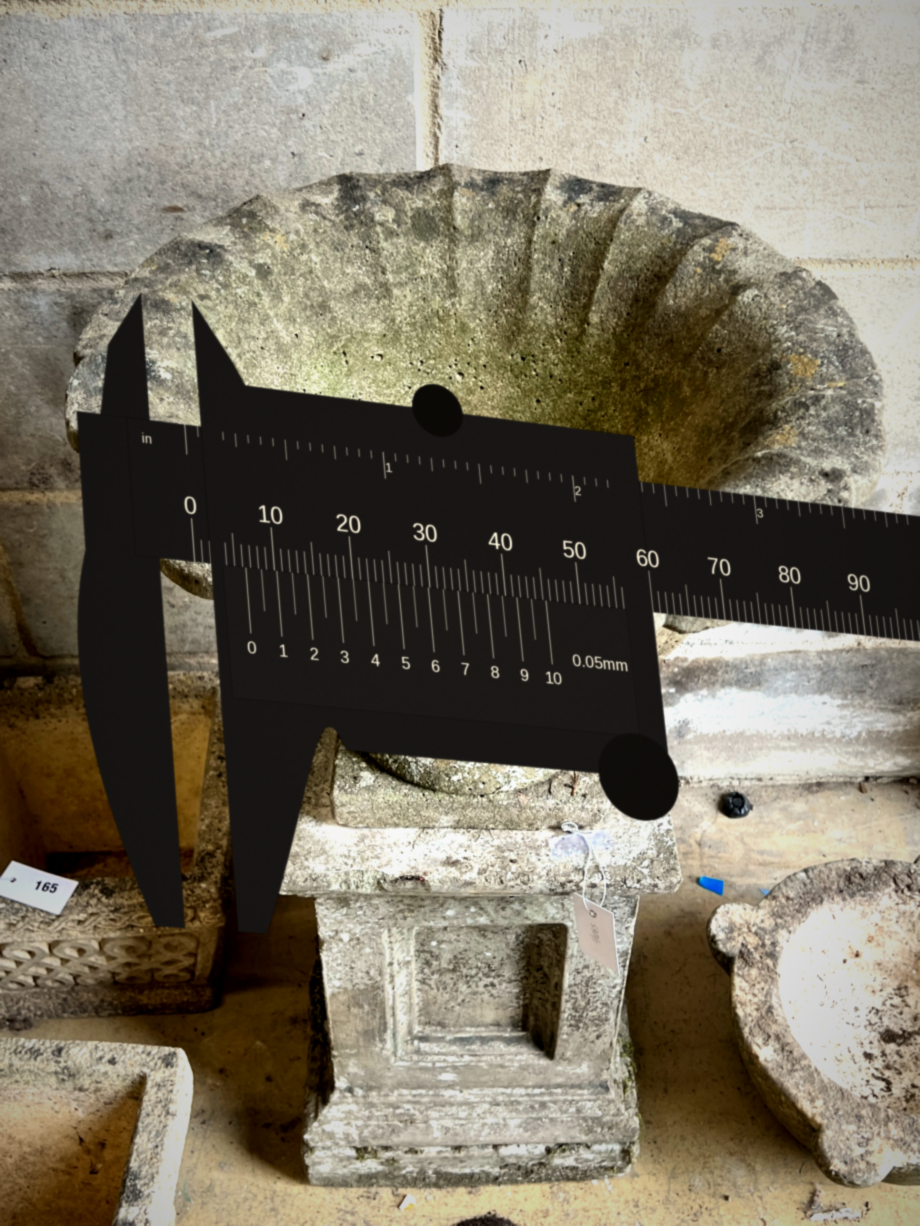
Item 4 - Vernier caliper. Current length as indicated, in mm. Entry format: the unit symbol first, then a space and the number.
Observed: mm 6.4
